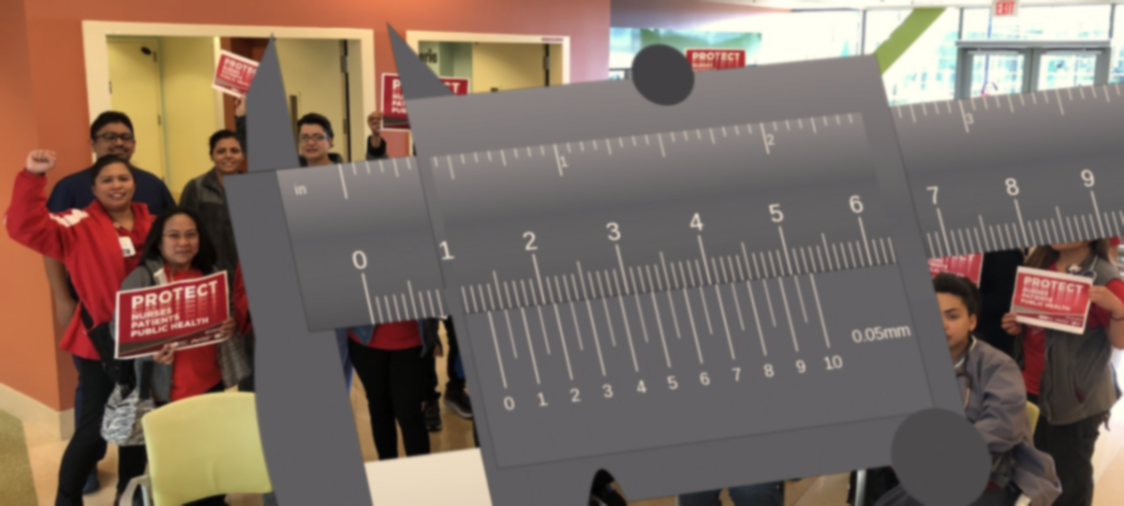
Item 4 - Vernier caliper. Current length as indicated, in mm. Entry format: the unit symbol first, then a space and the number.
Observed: mm 13.4
